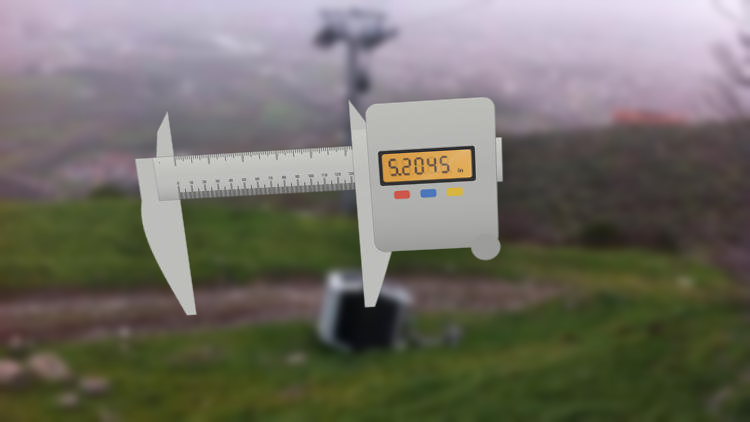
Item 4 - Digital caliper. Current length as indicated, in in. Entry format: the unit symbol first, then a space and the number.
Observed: in 5.2045
